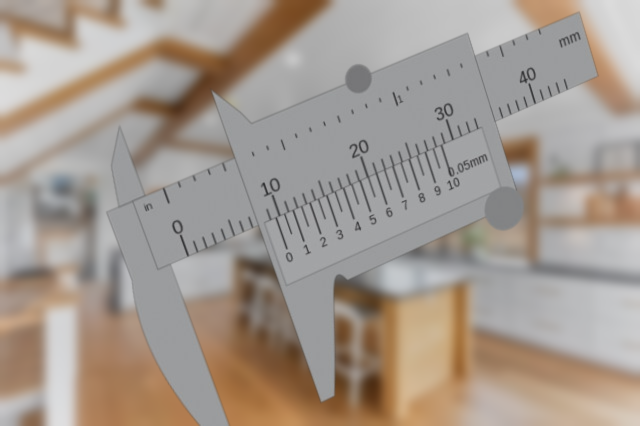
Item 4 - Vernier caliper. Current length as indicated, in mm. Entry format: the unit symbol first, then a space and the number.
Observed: mm 9.6
